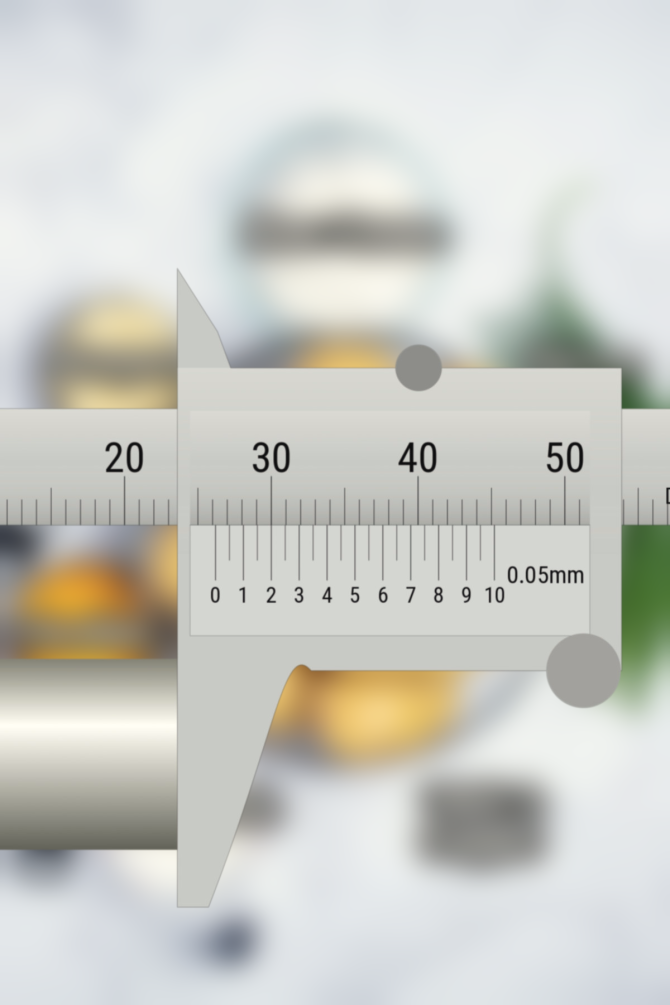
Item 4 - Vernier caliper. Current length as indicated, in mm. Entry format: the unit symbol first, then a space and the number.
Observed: mm 26.2
